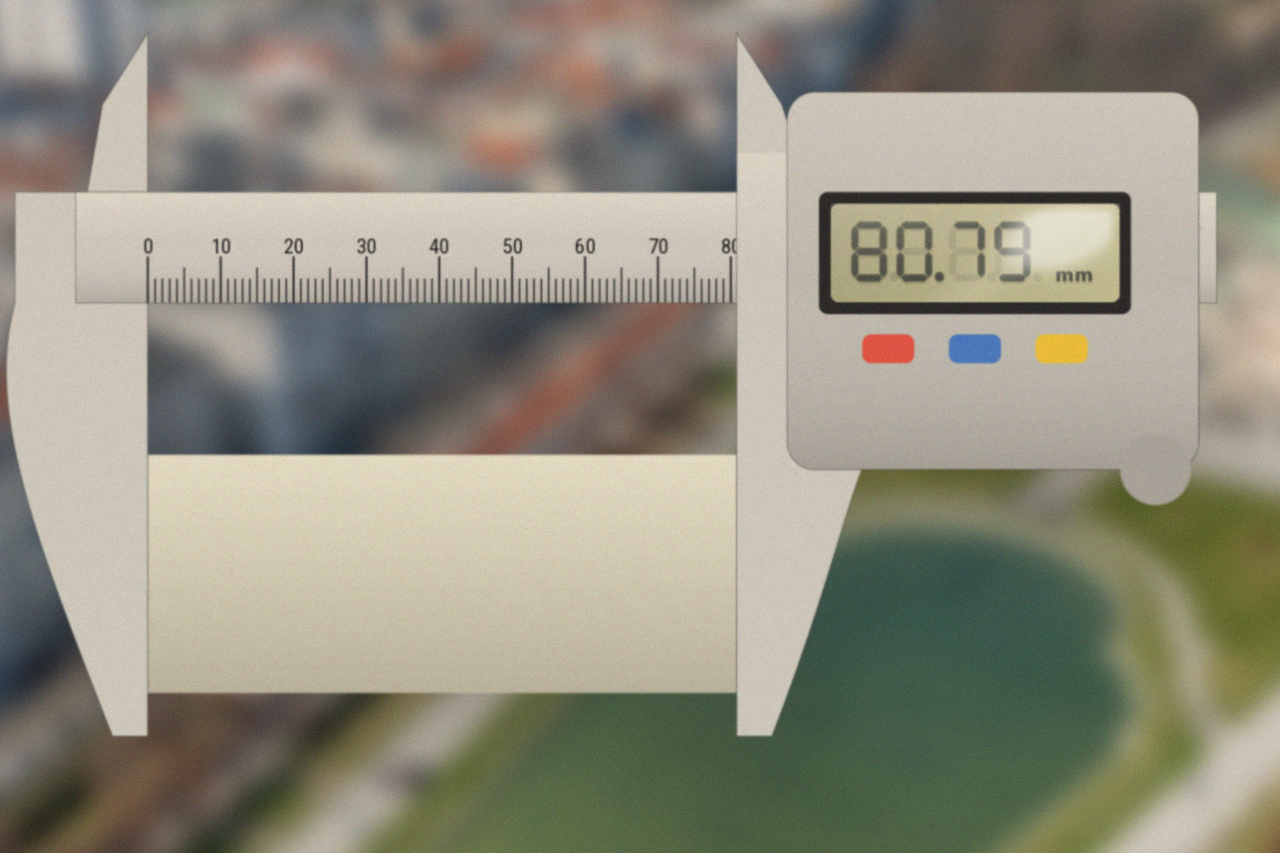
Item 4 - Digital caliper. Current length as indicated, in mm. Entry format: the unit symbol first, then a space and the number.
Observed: mm 80.79
